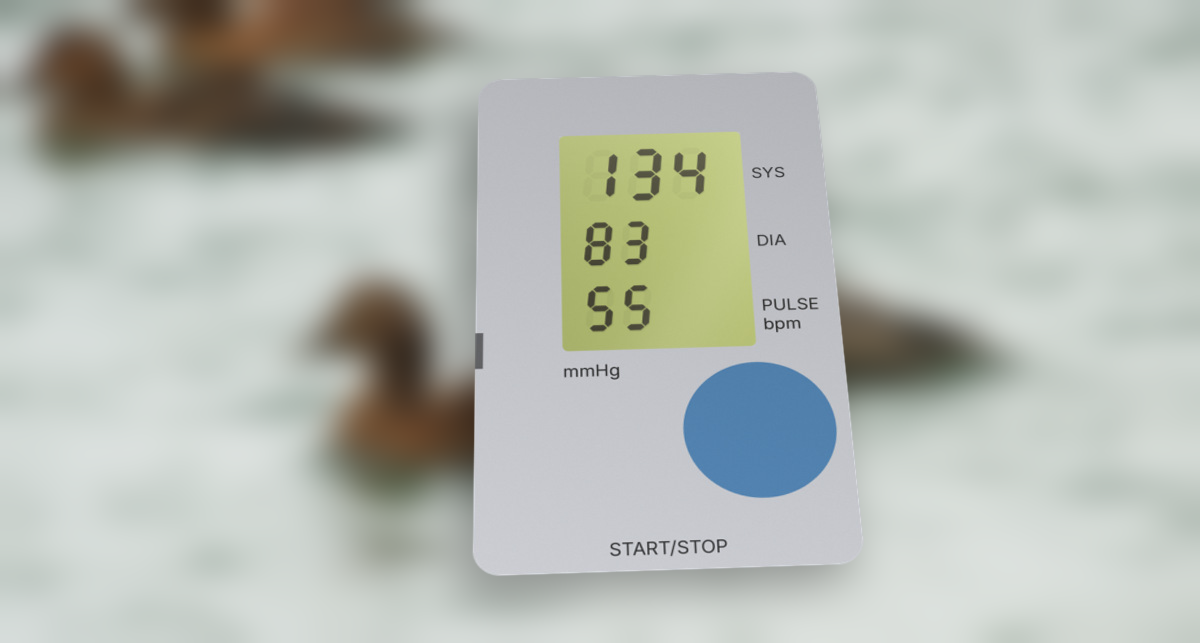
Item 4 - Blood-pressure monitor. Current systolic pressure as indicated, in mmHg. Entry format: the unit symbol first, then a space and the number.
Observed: mmHg 134
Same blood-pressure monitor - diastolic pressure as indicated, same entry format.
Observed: mmHg 83
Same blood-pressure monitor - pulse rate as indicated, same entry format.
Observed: bpm 55
